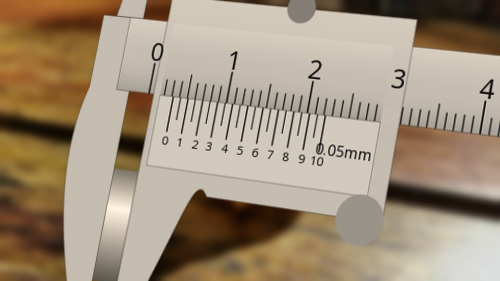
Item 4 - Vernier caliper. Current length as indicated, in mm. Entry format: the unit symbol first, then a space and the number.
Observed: mm 3.2
